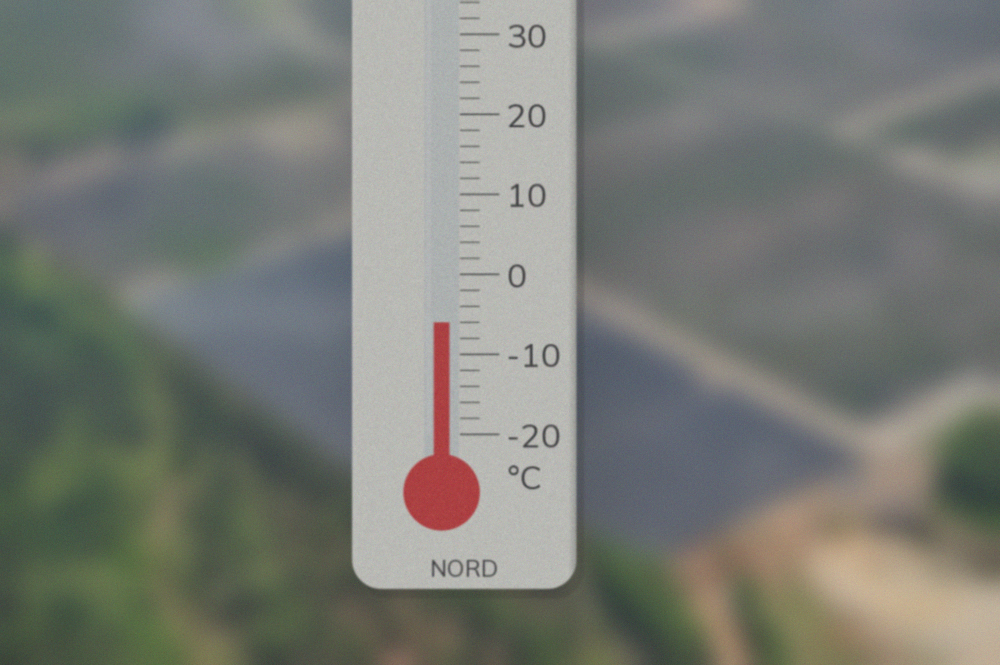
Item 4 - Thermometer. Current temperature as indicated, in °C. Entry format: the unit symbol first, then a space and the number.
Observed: °C -6
